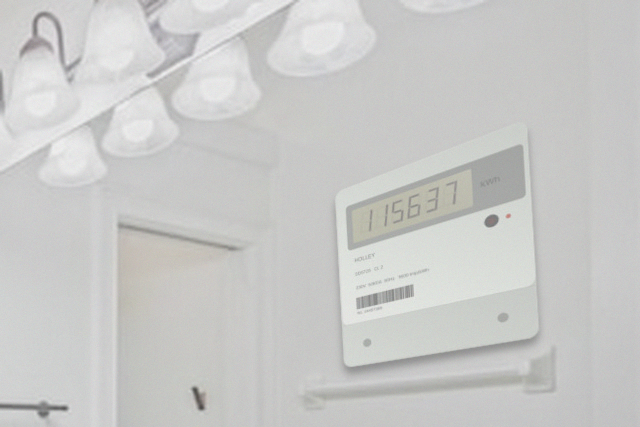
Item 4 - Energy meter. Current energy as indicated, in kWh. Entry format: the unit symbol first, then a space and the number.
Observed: kWh 115637
